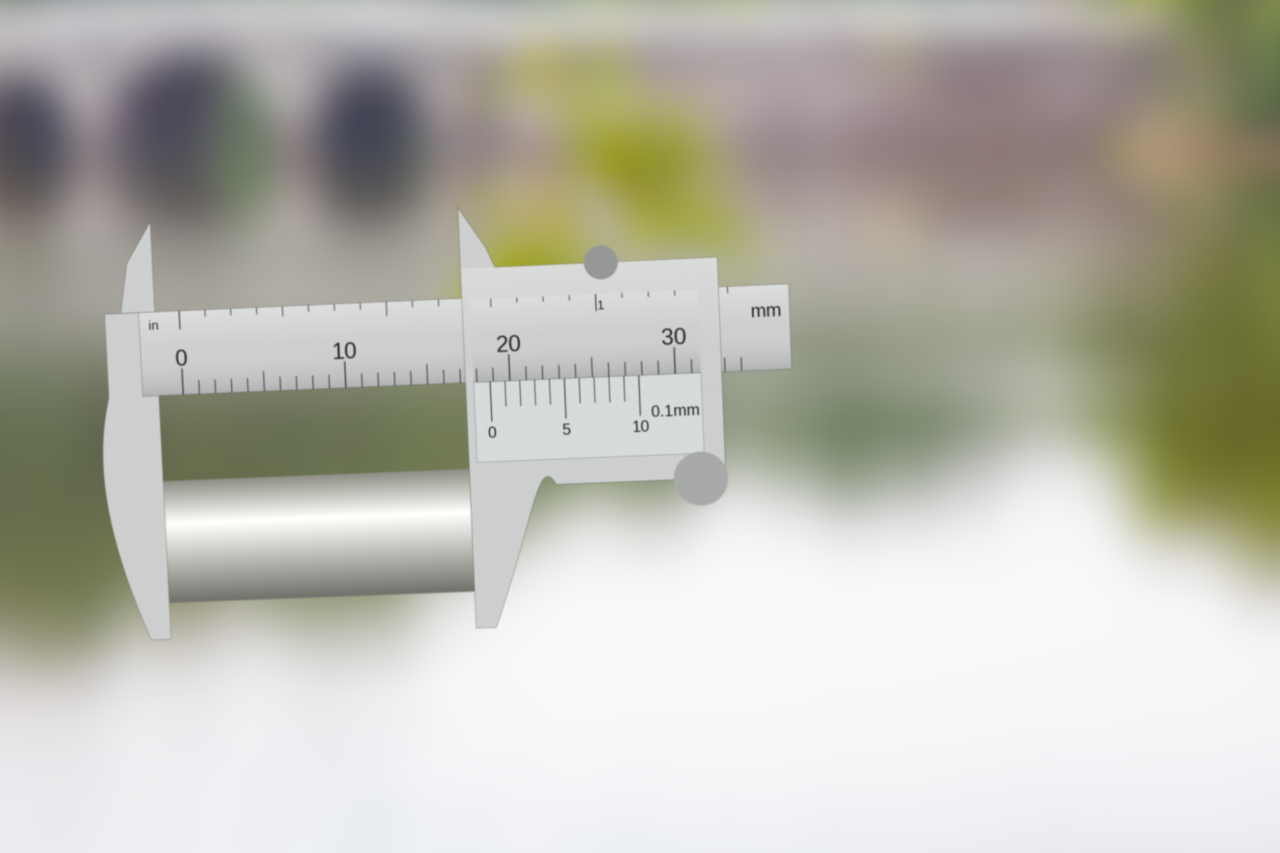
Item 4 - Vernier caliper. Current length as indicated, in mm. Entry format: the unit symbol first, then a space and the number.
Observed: mm 18.8
